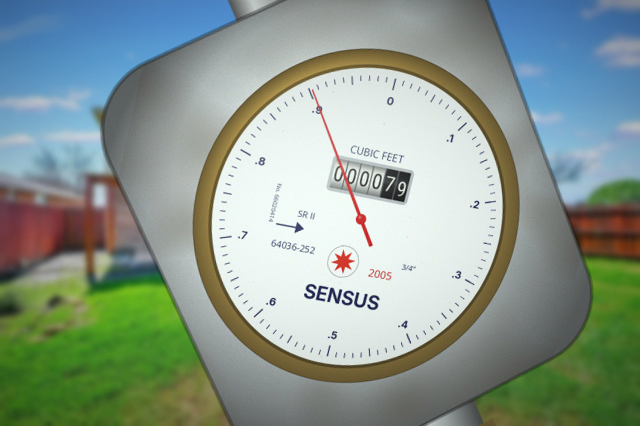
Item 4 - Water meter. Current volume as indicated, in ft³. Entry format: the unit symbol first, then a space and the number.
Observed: ft³ 78.90
